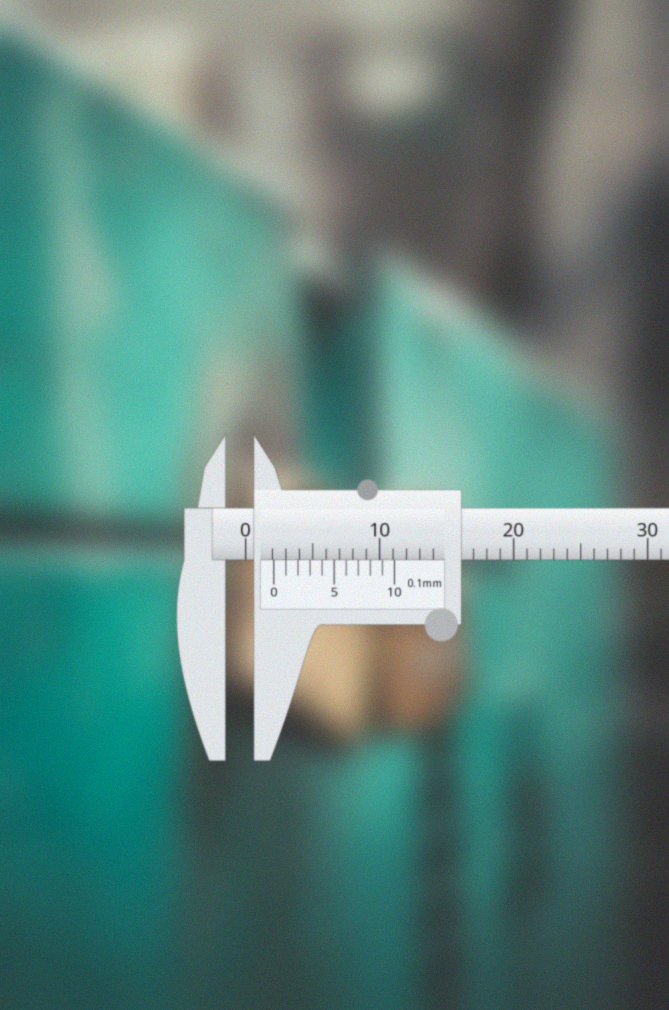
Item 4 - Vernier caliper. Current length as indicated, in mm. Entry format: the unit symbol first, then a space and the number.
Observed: mm 2.1
